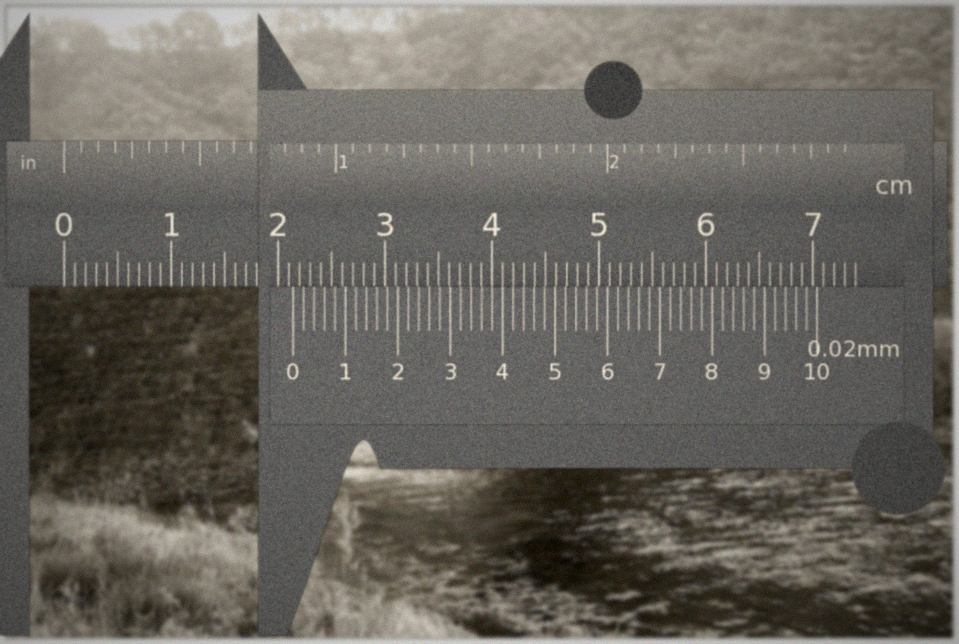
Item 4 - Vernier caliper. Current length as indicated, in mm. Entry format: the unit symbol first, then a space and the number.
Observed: mm 21.4
